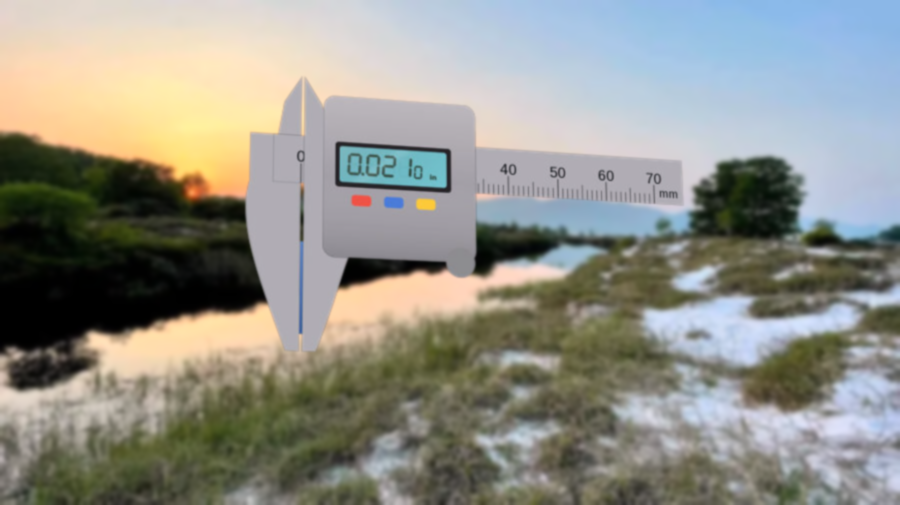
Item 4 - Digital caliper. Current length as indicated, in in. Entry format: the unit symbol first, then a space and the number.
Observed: in 0.0210
